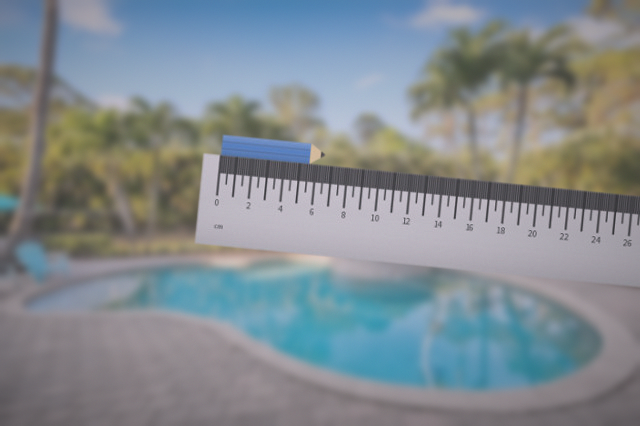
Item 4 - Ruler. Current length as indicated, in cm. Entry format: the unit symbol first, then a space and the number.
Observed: cm 6.5
